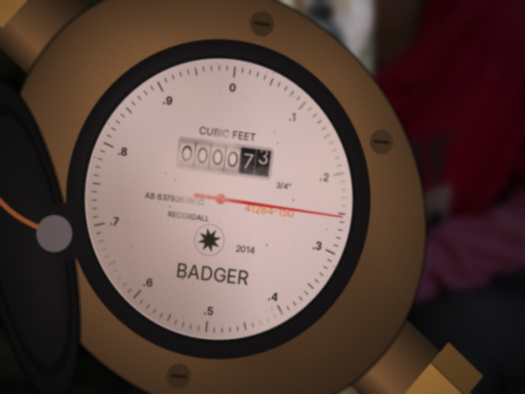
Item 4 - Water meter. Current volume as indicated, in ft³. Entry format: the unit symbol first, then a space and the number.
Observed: ft³ 73.25
